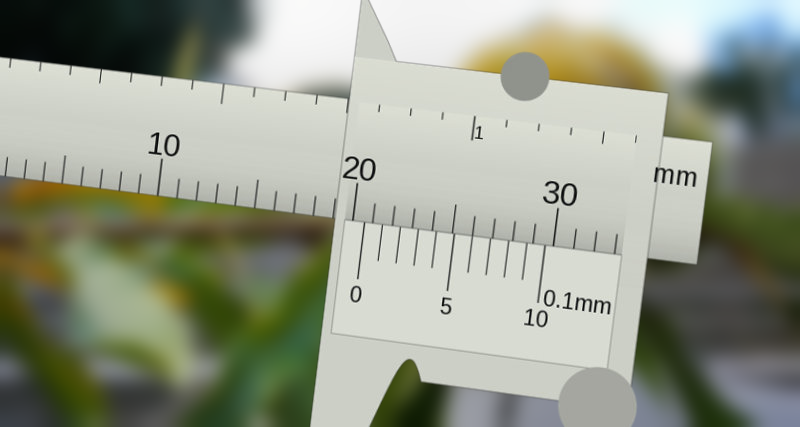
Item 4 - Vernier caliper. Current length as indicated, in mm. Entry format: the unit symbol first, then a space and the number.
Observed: mm 20.6
